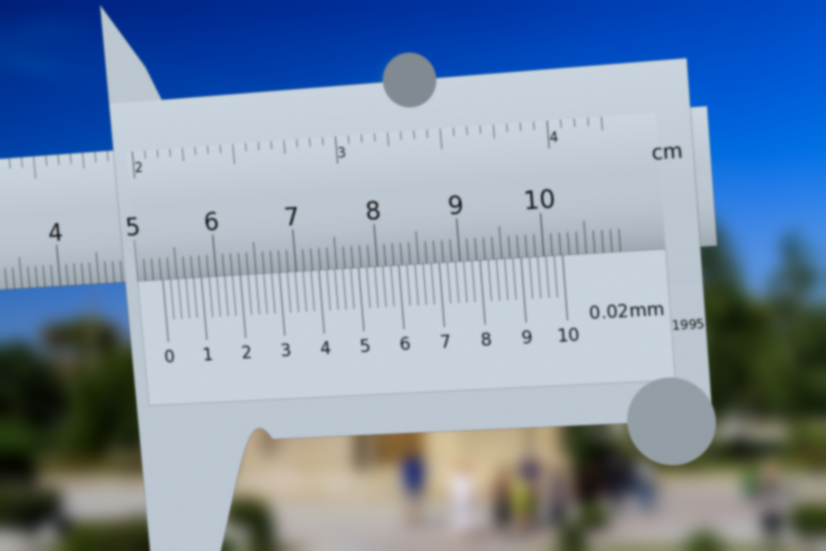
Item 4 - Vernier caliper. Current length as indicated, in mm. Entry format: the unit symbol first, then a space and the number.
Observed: mm 53.2
